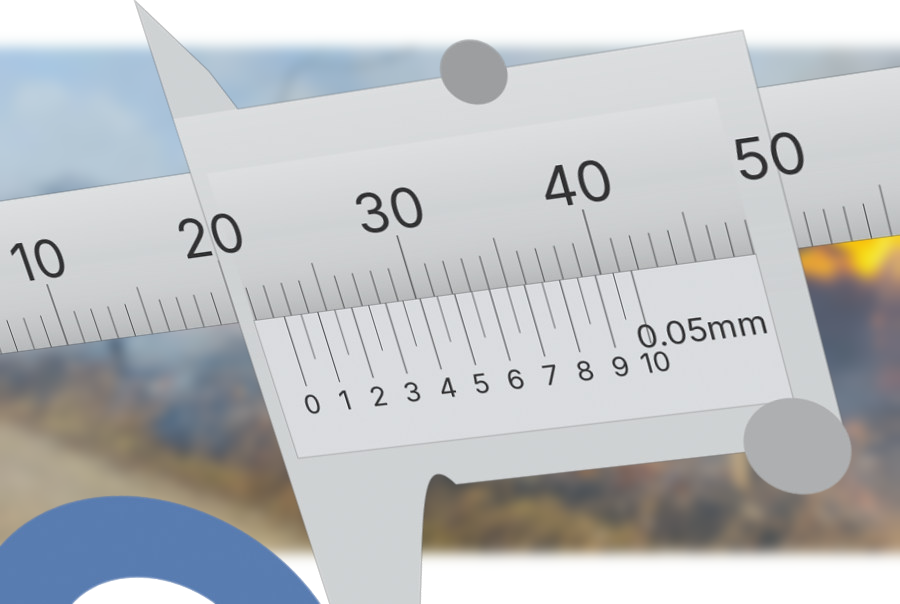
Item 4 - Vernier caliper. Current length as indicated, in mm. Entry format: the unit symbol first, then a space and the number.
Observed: mm 22.6
